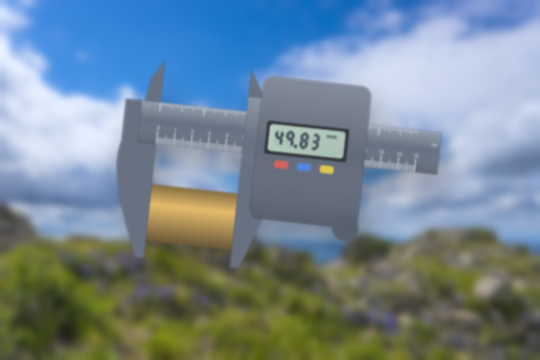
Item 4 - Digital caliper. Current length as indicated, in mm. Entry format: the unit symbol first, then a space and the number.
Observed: mm 49.83
